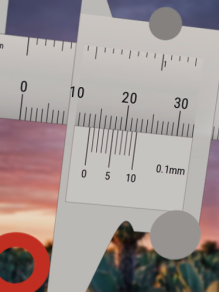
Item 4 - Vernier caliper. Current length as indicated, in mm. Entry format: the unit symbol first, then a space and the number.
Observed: mm 13.2
